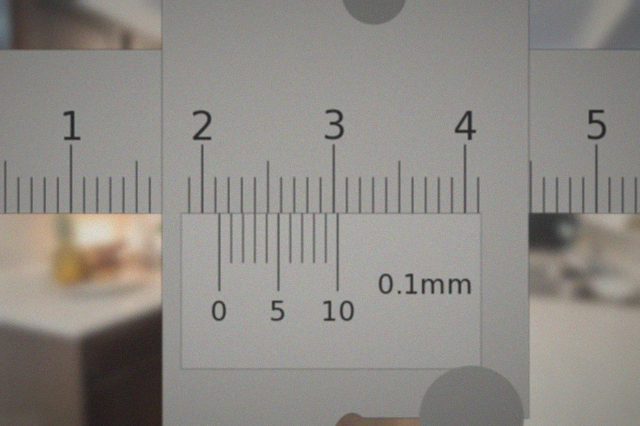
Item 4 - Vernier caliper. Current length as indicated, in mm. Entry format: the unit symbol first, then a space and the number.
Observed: mm 21.3
